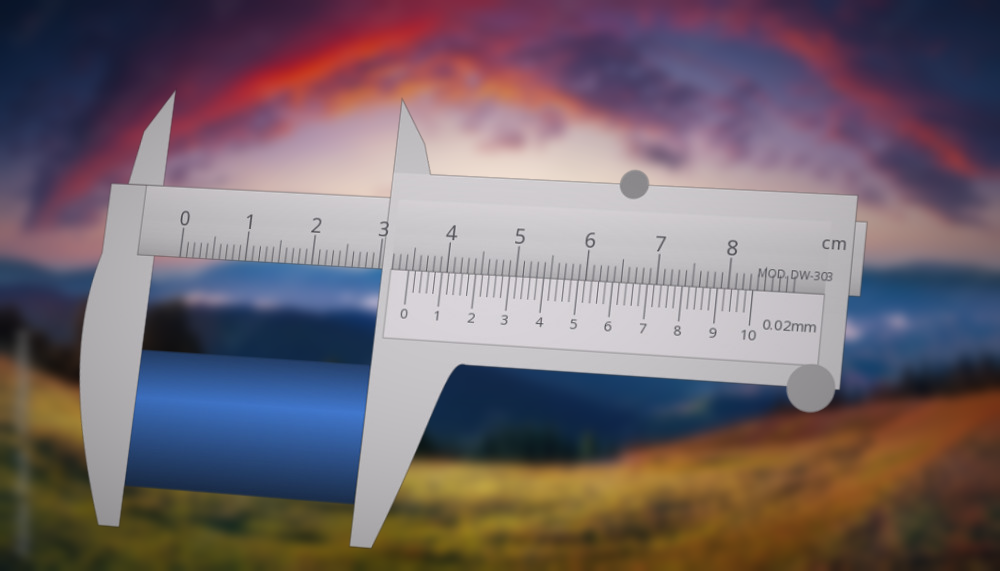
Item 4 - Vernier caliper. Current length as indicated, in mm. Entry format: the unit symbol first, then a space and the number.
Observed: mm 34.4
